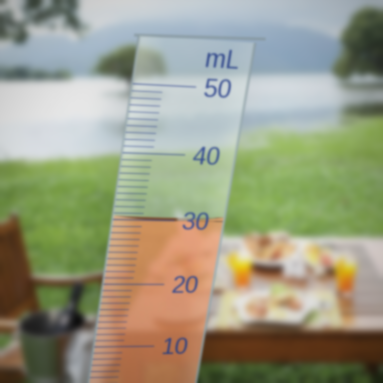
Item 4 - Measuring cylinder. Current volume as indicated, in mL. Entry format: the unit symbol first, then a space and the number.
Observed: mL 30
